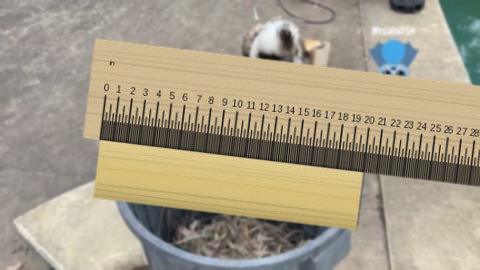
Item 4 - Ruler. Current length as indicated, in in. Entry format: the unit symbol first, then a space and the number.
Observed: in 20
